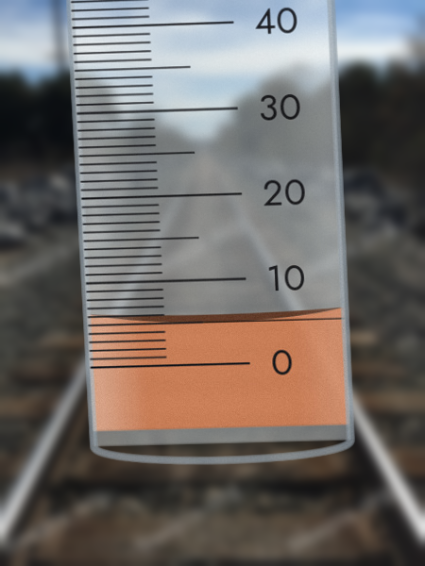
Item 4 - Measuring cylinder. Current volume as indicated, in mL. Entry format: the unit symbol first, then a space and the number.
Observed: mL 5
